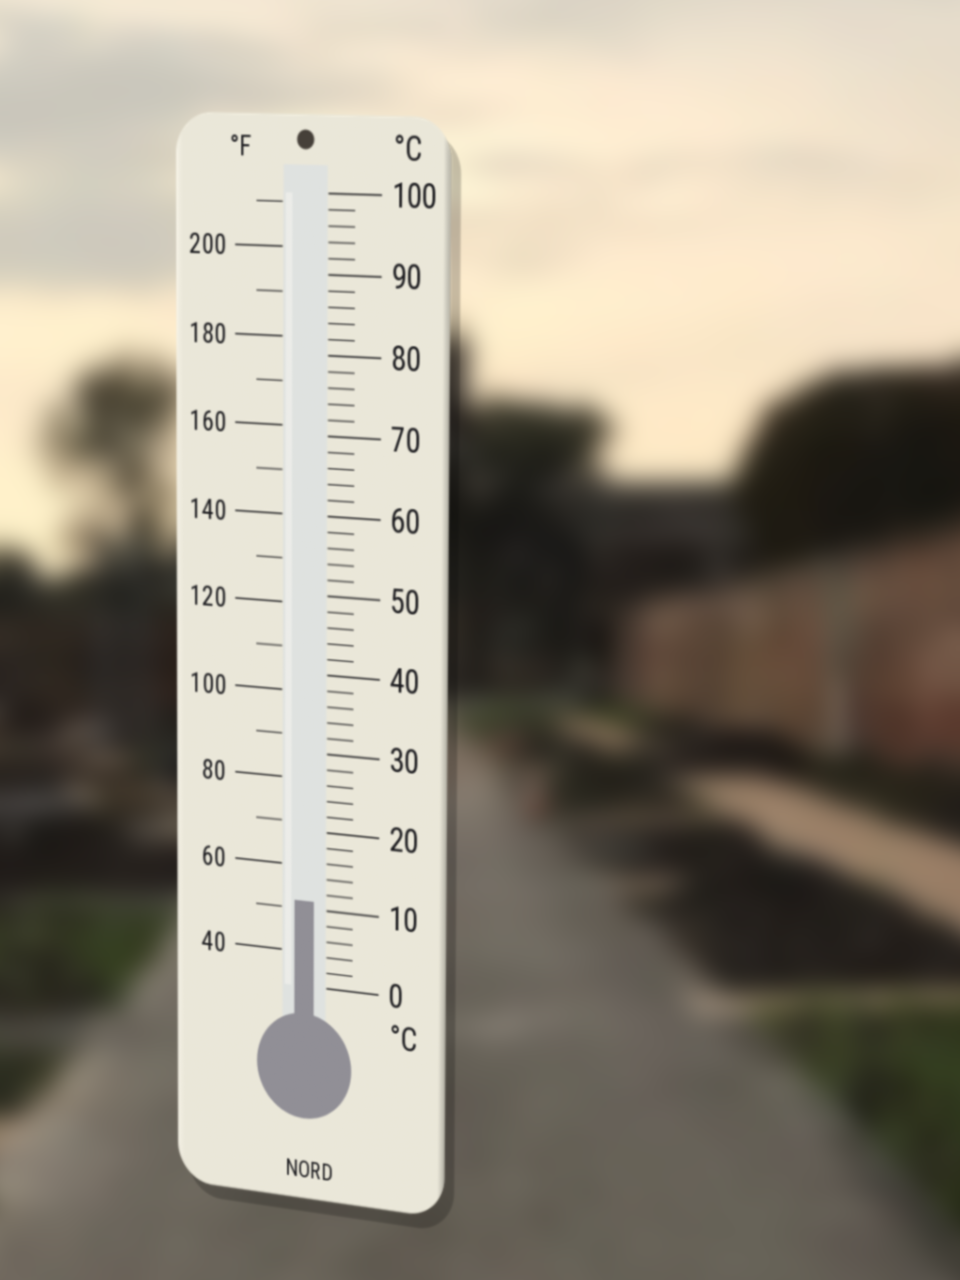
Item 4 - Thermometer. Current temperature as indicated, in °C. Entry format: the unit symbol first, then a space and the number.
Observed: °C 11
